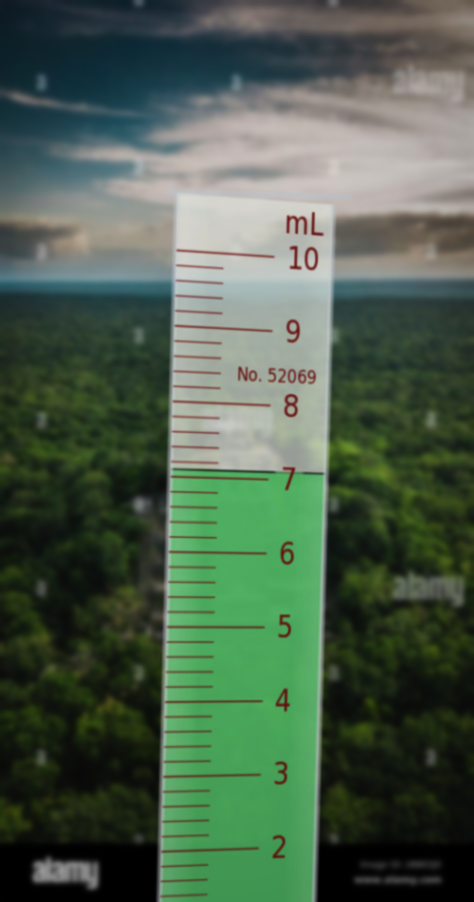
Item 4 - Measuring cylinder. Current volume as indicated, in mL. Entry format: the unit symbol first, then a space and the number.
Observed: mL 7.1
